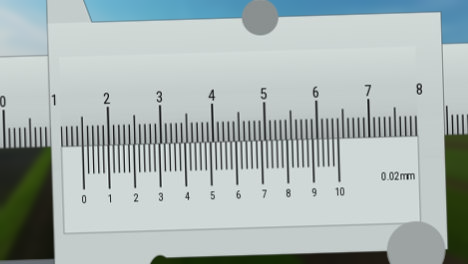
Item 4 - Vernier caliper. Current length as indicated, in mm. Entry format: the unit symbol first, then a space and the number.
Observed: mm 15.0
